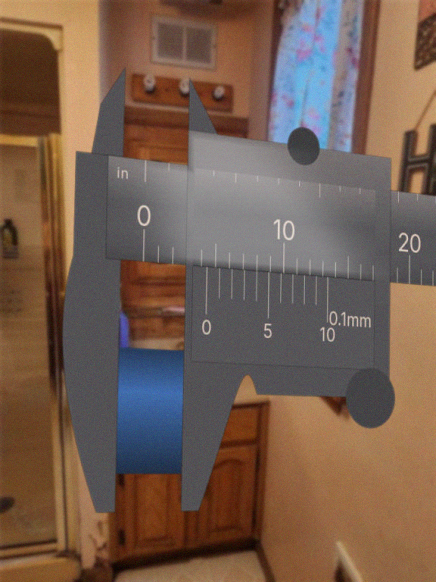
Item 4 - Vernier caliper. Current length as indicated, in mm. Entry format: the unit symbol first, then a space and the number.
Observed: mm 4.4
